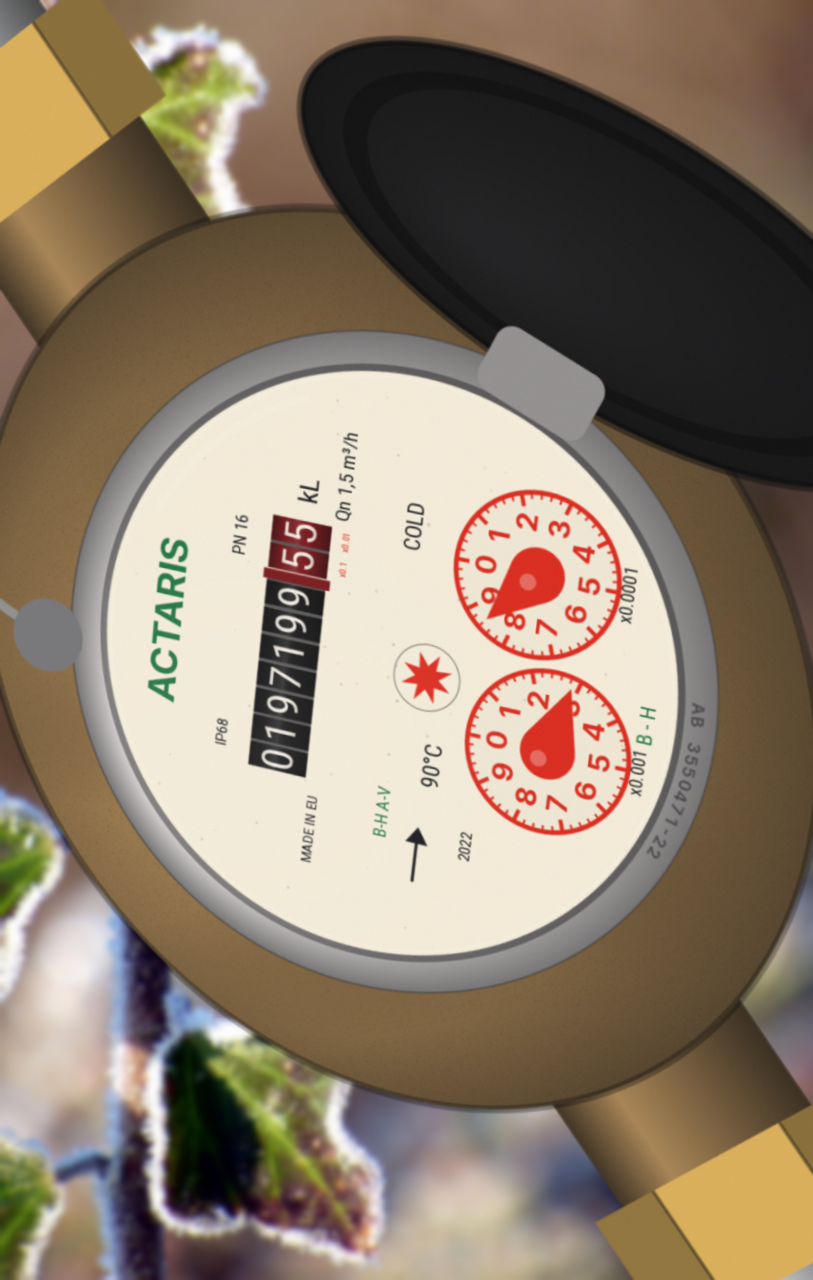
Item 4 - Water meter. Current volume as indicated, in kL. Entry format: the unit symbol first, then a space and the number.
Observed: kL 197199.5528
